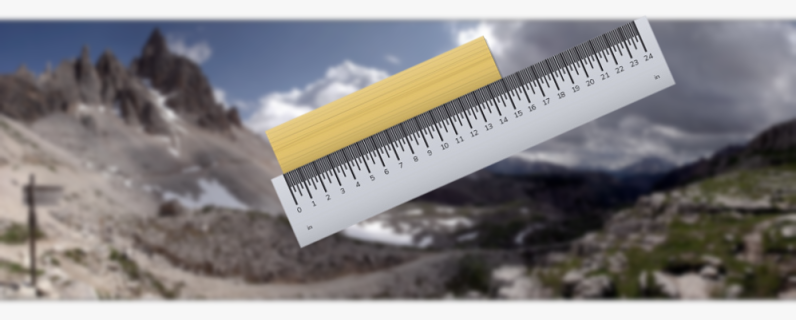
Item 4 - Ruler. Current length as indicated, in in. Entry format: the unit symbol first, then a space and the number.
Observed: in 15
